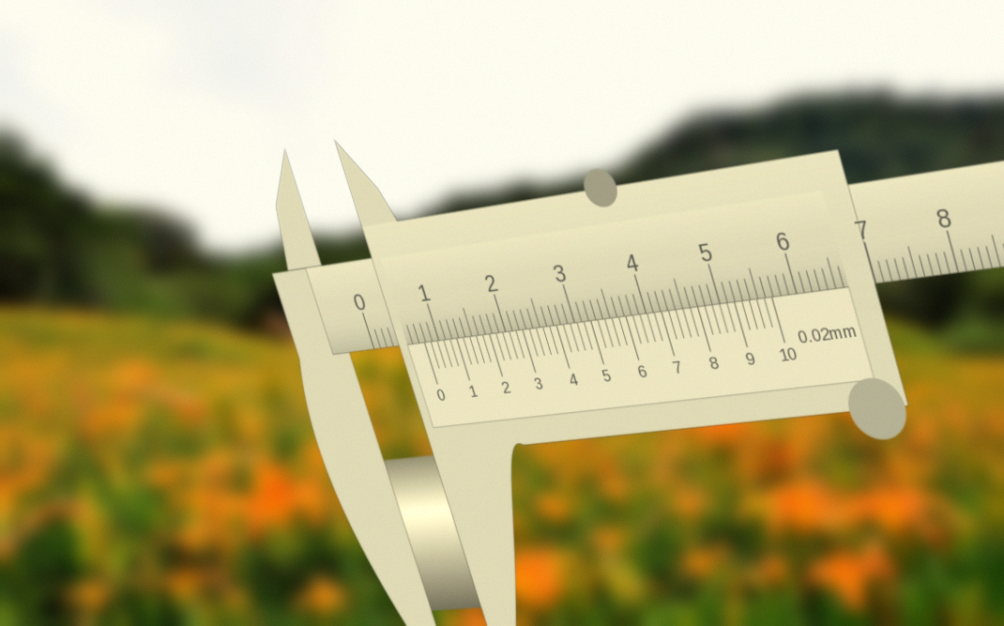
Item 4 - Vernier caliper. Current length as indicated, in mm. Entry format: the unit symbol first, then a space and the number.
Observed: mm 7.8
